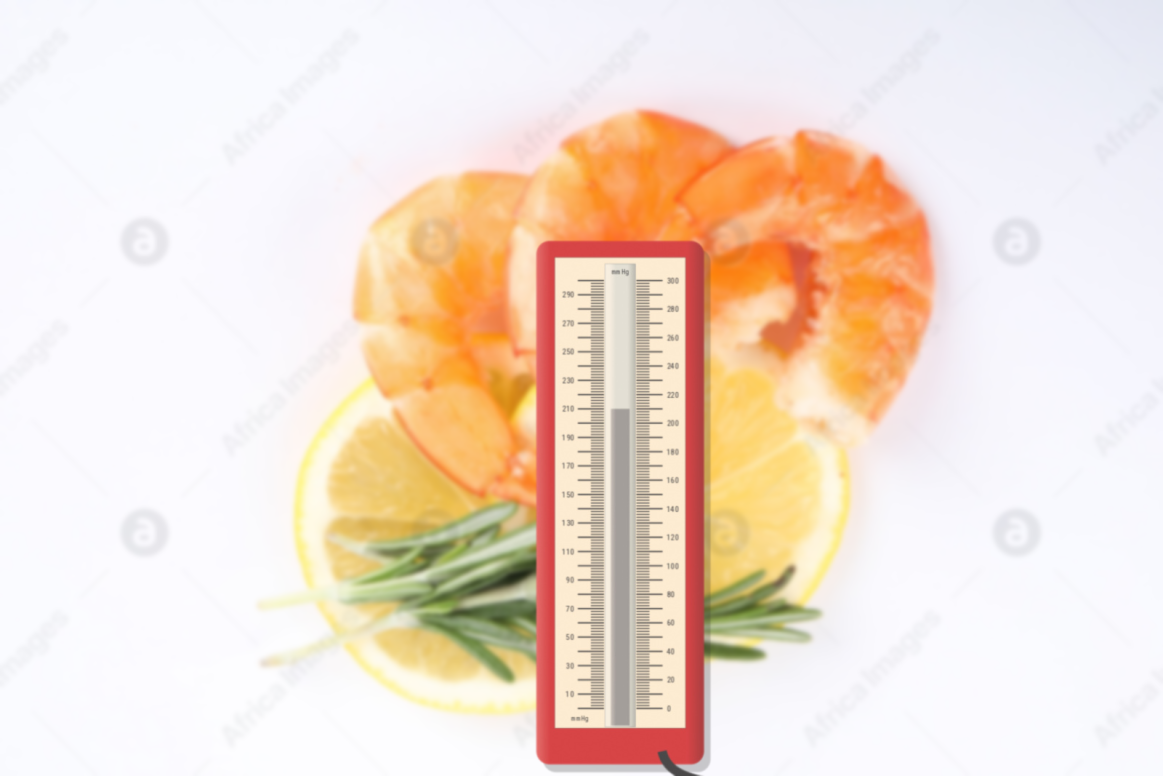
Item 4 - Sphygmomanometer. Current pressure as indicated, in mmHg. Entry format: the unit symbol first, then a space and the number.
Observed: mmHg 210
